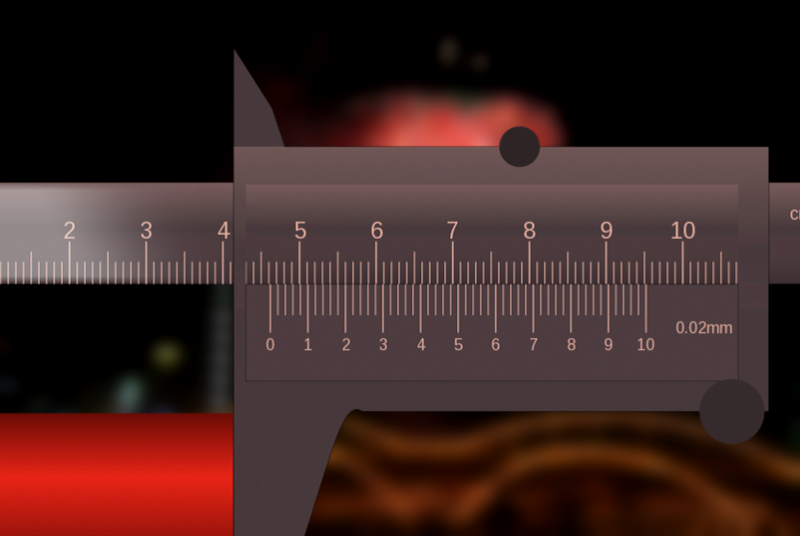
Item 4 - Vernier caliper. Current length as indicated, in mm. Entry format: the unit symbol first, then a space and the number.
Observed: mm 46.2
